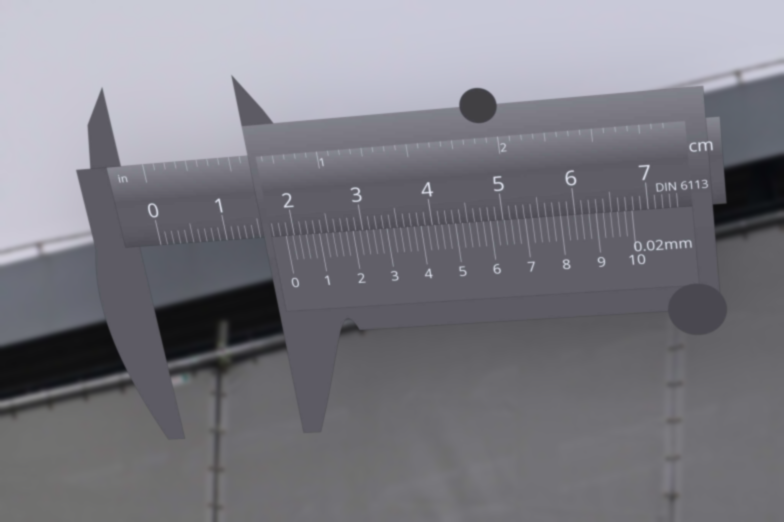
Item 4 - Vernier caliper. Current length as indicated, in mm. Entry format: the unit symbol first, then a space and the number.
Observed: mm 18.8
